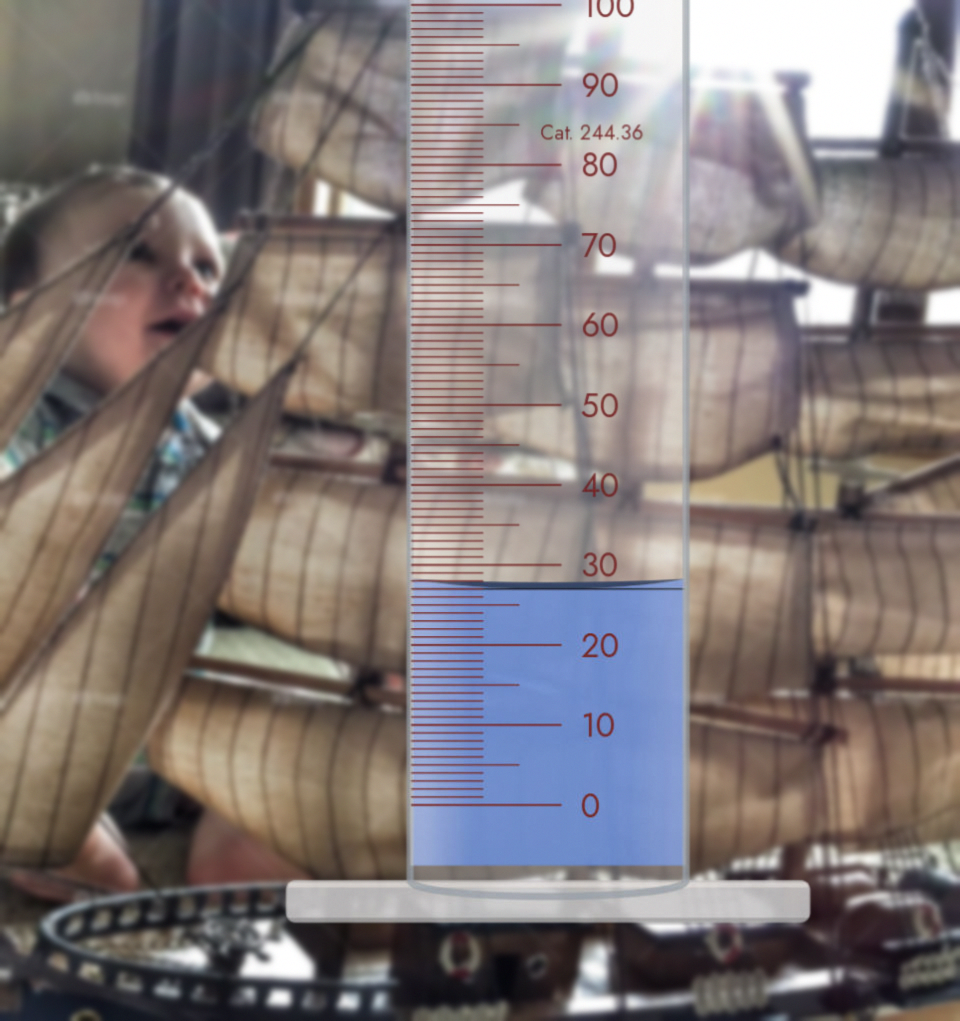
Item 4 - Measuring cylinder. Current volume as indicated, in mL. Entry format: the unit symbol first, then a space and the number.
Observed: mL 27
